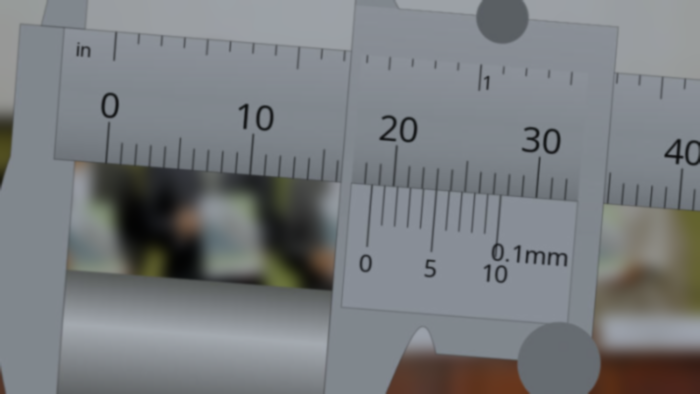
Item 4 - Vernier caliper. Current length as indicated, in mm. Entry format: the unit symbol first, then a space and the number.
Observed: mm 18.5
